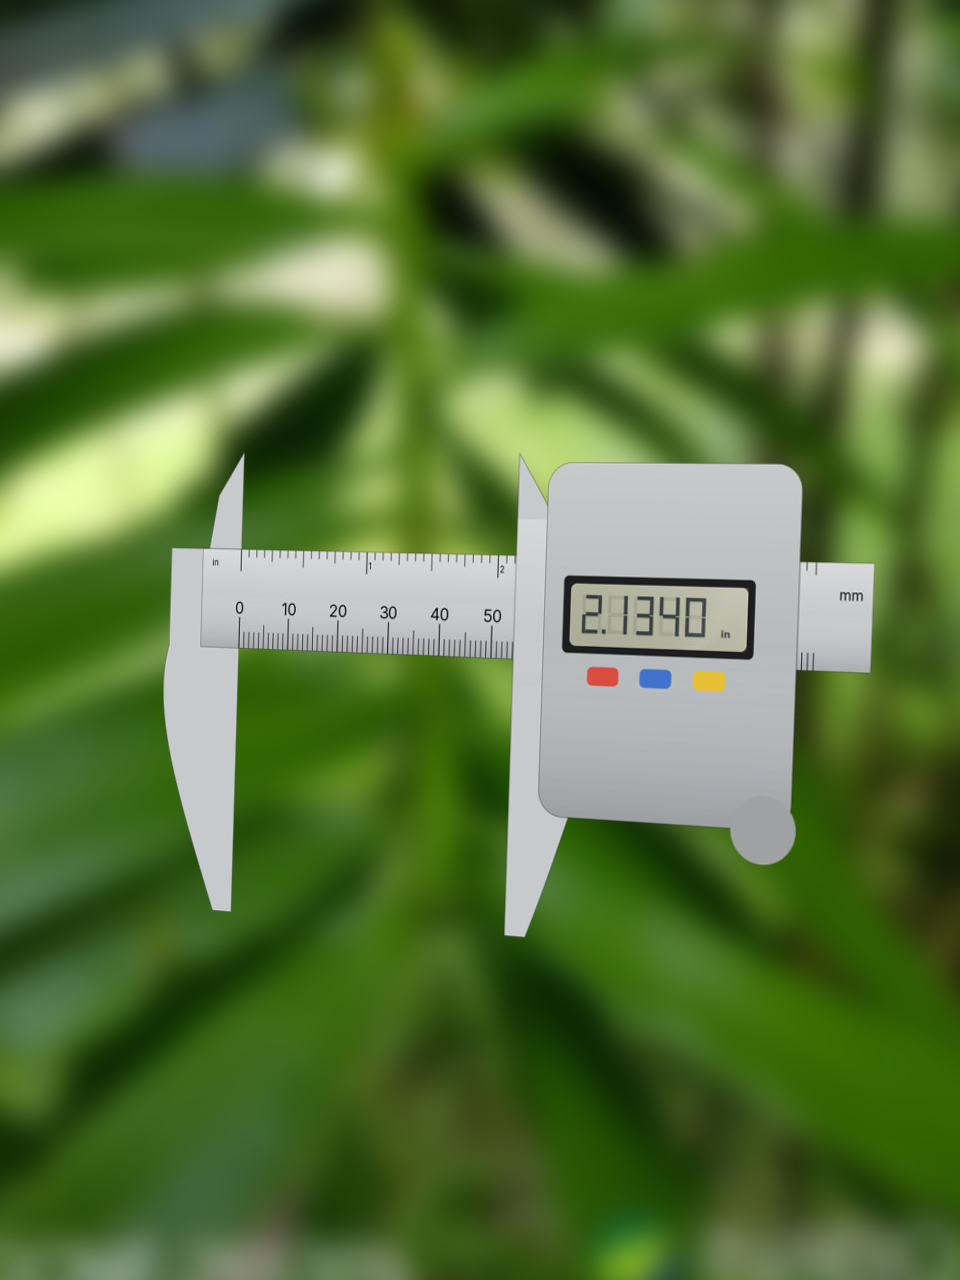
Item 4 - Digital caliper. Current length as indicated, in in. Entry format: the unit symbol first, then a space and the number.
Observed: in 2.1340
